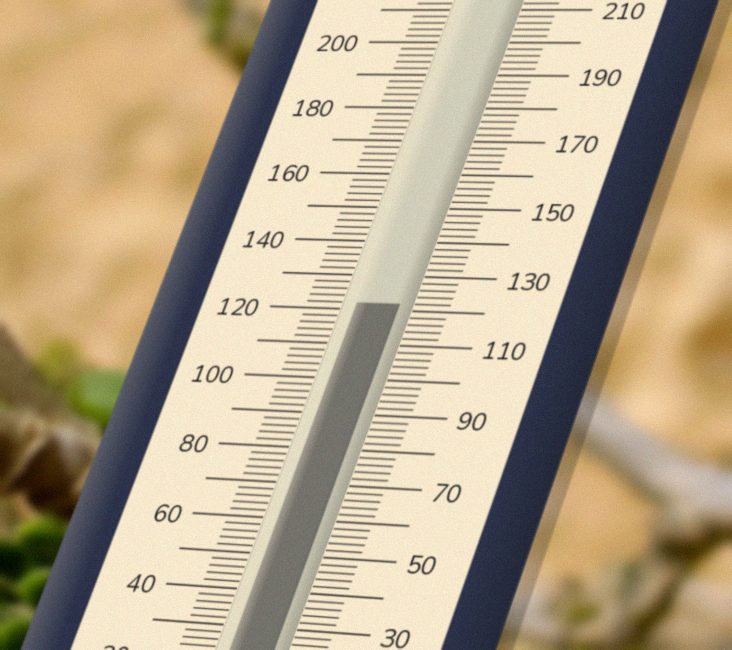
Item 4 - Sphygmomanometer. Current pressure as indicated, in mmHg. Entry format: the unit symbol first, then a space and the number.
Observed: mmHg 122
